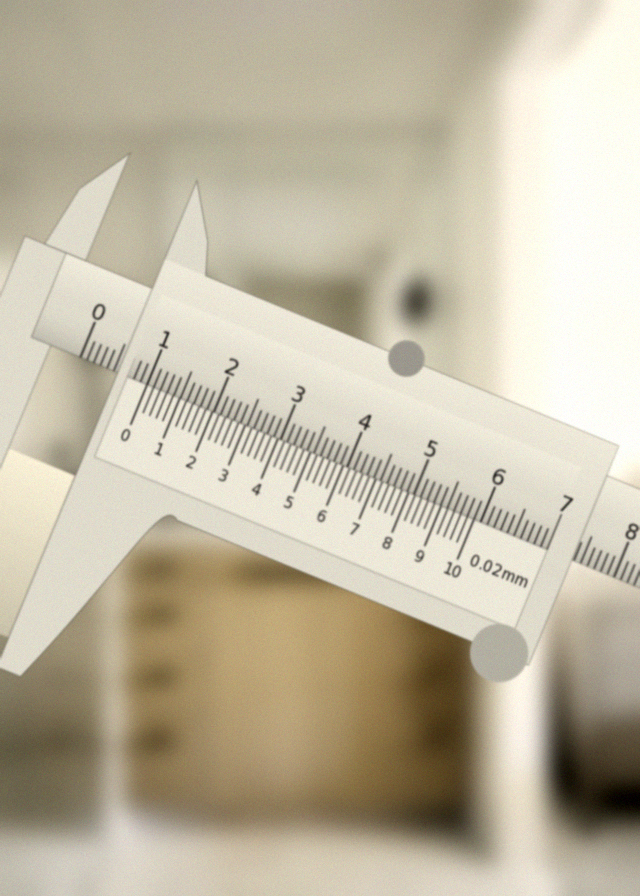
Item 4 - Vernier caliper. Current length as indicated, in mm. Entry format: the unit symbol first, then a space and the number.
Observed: mm 10.0
